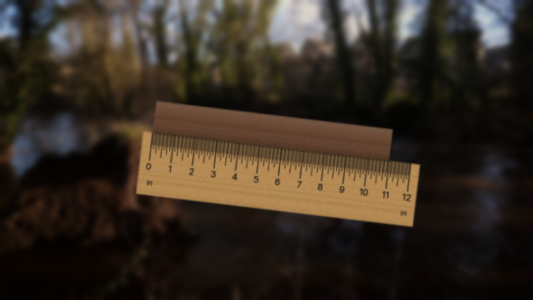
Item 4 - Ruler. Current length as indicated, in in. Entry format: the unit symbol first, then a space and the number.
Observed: in 11
